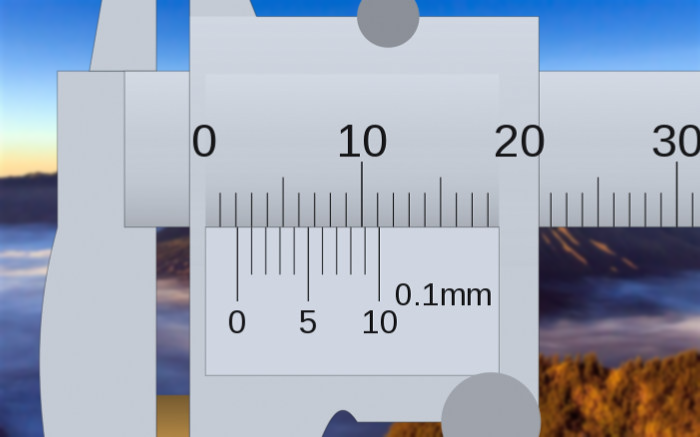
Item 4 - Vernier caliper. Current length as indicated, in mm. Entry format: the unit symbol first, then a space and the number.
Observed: mm 2.1
